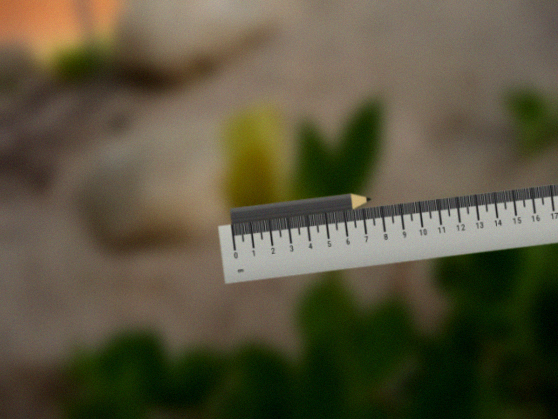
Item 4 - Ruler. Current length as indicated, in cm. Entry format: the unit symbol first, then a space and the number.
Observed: cm 7.5
